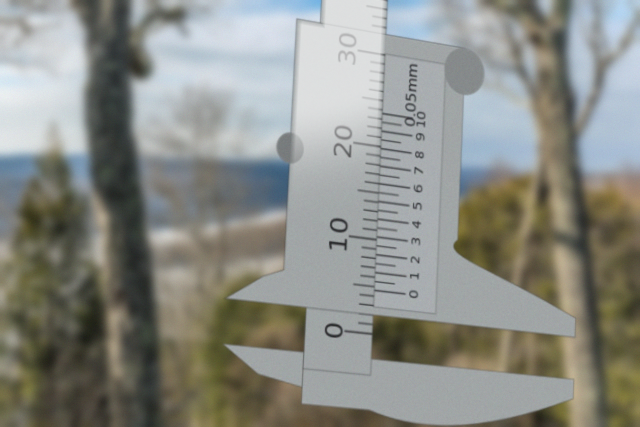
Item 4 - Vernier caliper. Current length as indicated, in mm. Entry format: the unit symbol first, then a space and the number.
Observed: mm 4.6
